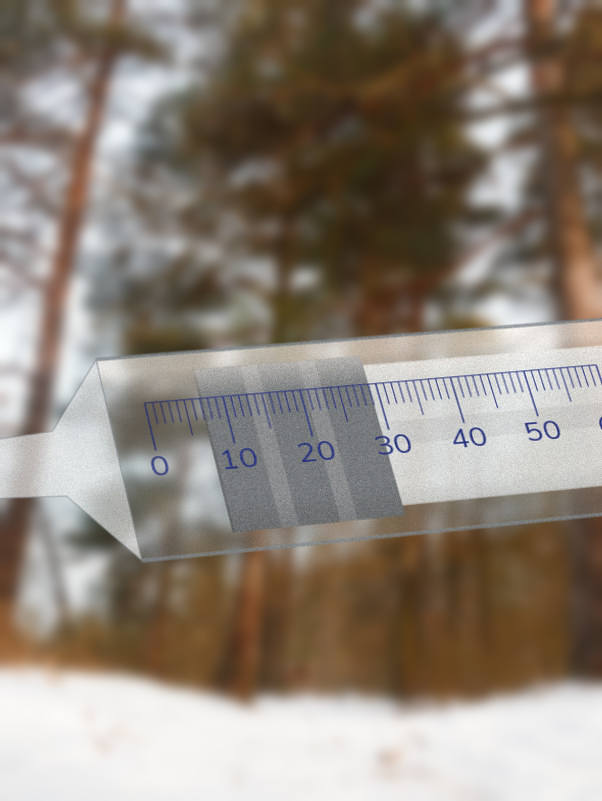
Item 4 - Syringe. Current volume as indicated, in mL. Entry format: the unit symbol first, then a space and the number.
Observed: mL 7
